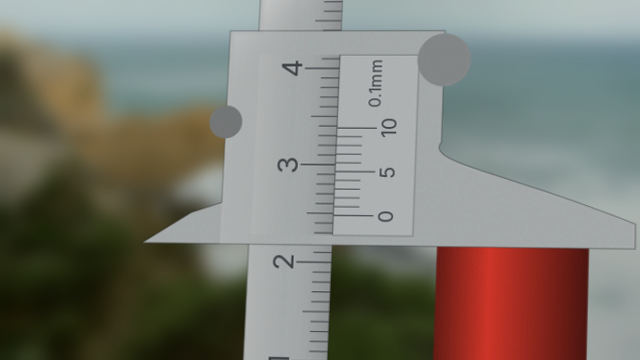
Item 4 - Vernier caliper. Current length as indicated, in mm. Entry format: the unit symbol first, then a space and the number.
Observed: mm 24.8
